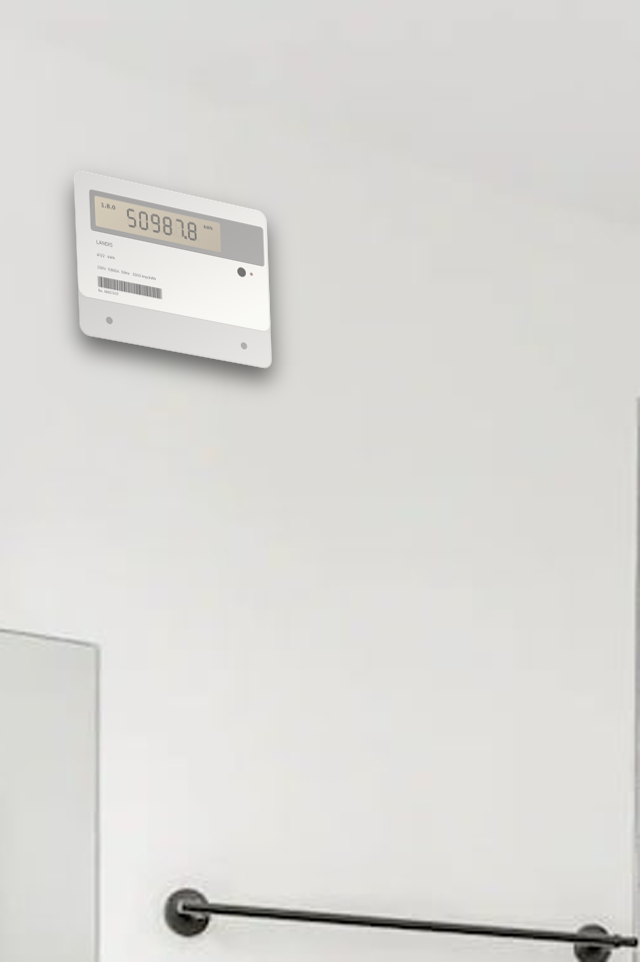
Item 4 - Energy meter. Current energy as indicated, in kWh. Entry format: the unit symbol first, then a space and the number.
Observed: kWh 50987.8
